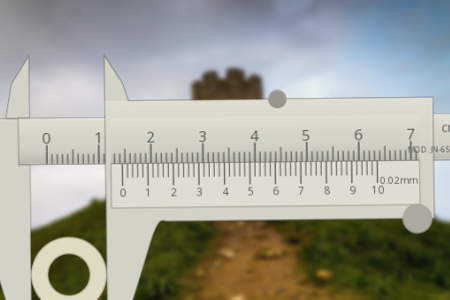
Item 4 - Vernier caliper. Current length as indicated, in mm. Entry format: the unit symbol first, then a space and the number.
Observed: mm 14.5
